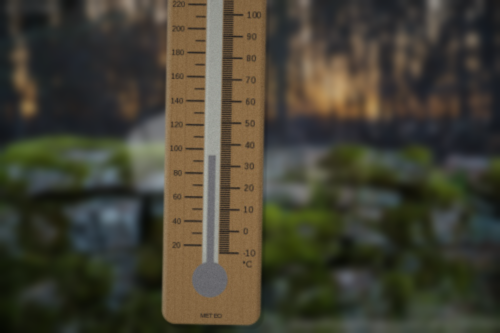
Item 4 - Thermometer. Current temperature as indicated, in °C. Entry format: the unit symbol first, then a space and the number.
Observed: °C 35
